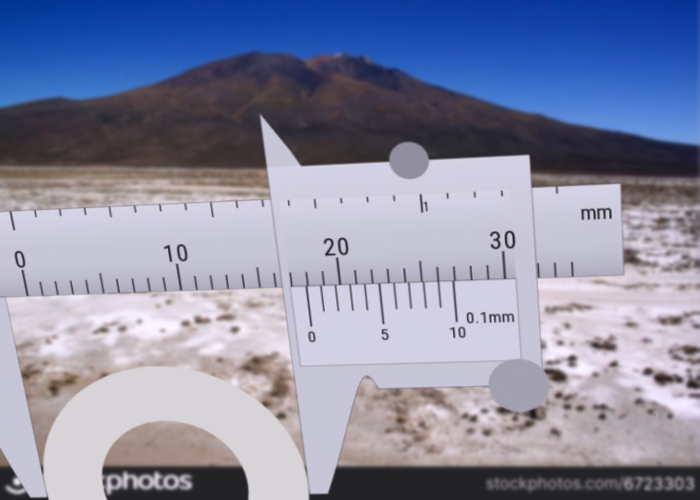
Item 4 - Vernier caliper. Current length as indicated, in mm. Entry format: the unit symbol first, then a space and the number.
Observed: mm 17.9
